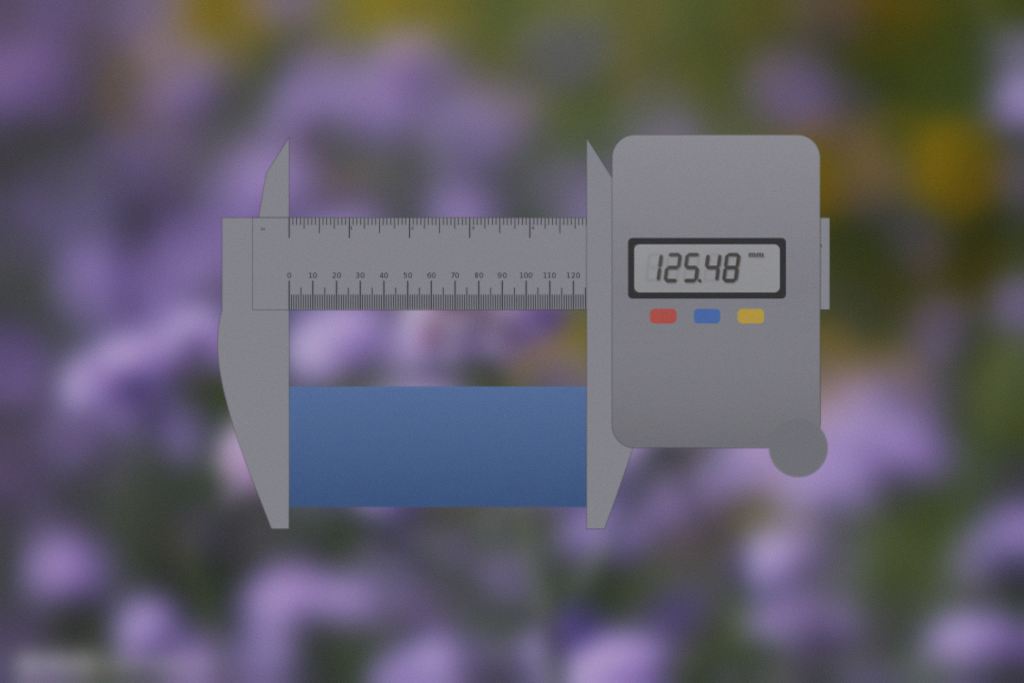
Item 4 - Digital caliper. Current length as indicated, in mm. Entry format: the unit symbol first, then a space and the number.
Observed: mm 125.48
